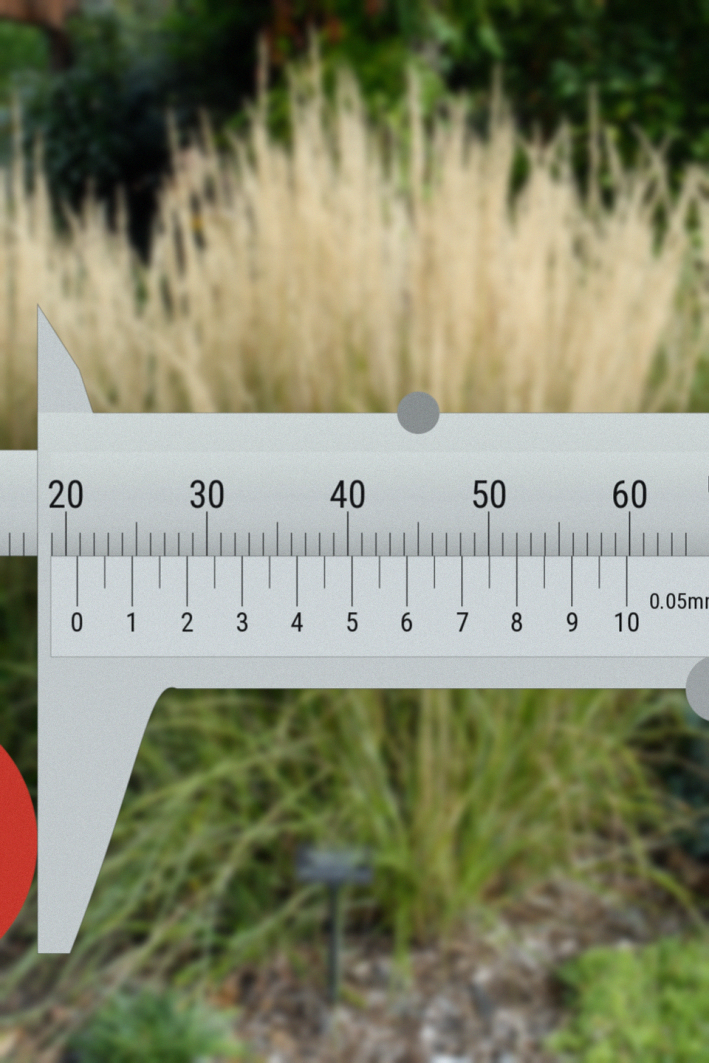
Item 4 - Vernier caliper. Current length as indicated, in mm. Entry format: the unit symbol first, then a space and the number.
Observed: mm 20.8
